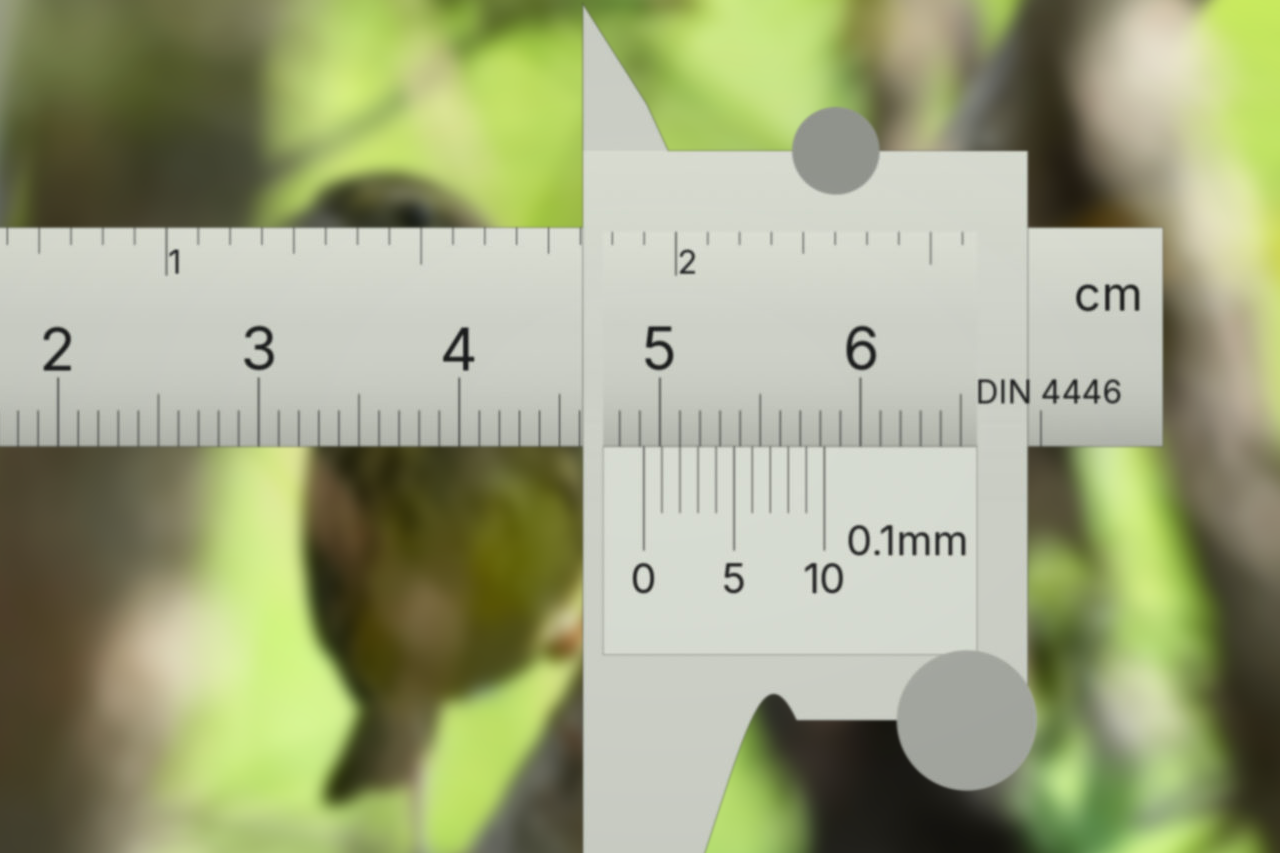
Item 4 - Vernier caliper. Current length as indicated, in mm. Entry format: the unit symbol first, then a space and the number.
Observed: mm 49.2
